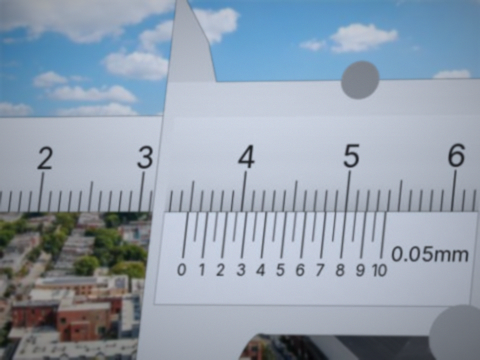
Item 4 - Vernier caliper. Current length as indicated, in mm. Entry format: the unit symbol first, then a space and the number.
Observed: mm 34.8
